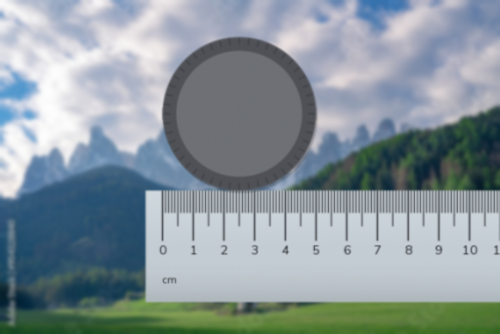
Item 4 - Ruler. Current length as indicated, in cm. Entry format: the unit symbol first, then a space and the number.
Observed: cm 5
